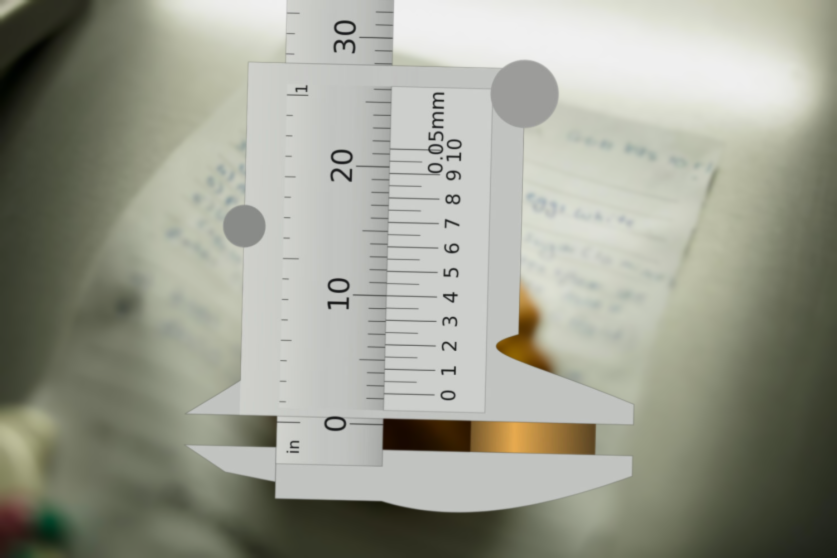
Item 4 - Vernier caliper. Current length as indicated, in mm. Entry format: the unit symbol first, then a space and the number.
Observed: mm 2.4
